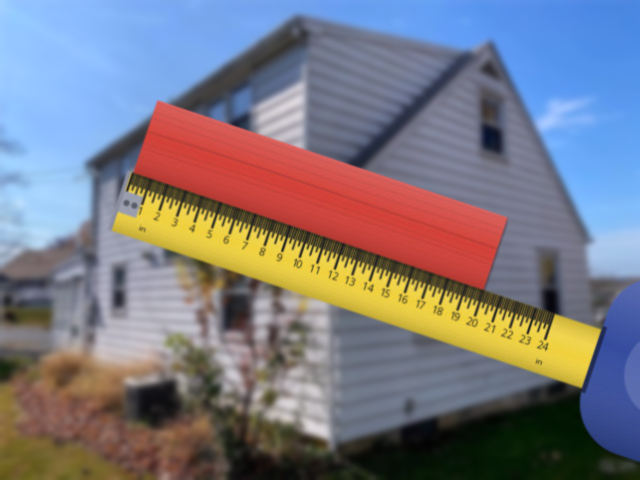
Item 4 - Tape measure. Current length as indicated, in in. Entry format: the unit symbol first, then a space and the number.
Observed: in 20
